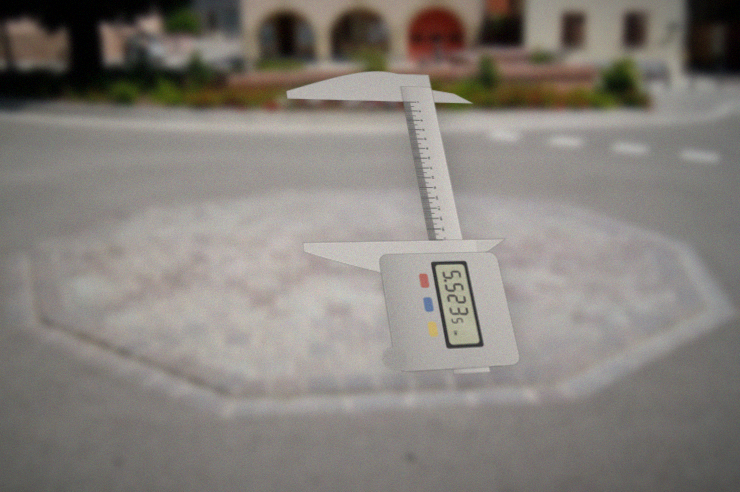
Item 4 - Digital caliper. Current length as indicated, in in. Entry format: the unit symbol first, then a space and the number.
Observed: in 5.5235
